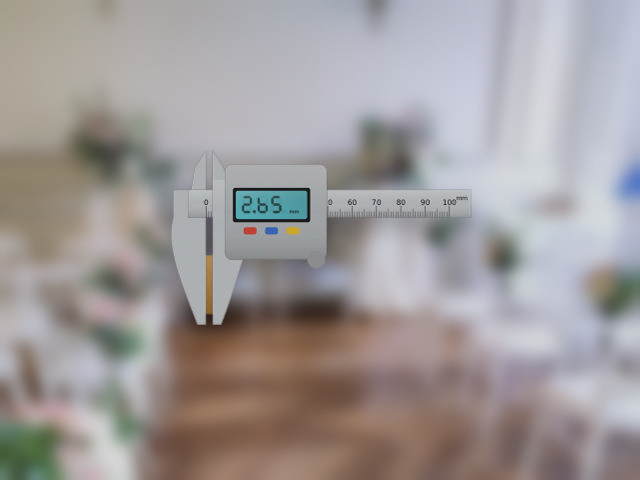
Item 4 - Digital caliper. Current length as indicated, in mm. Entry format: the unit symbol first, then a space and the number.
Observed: mm 2.65
